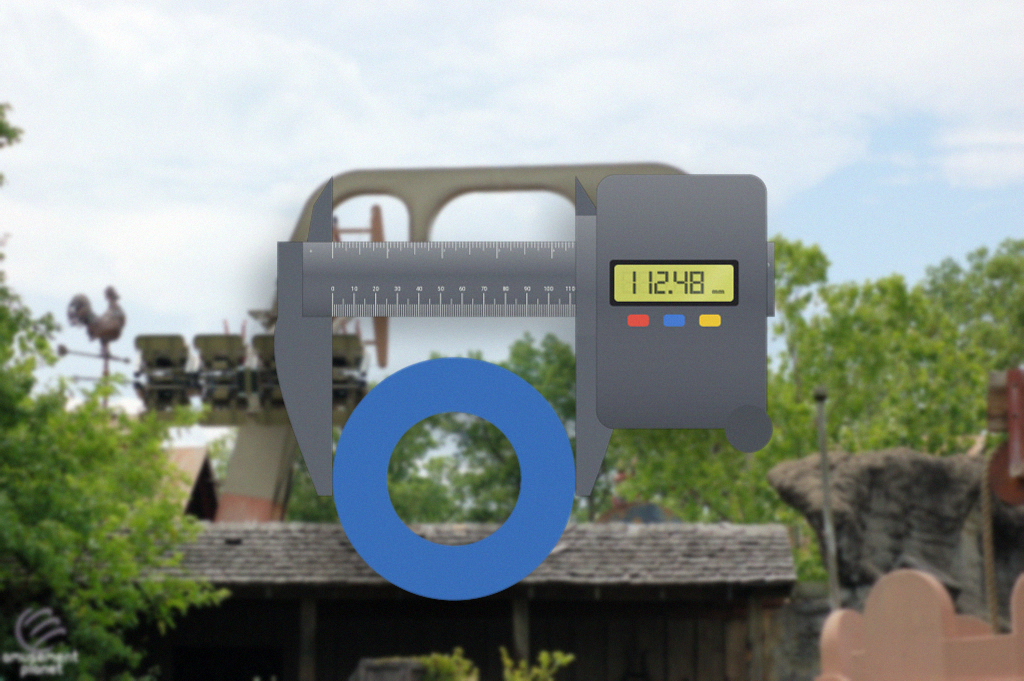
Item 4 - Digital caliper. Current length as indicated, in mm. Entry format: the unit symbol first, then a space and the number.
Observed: mm 112.48
